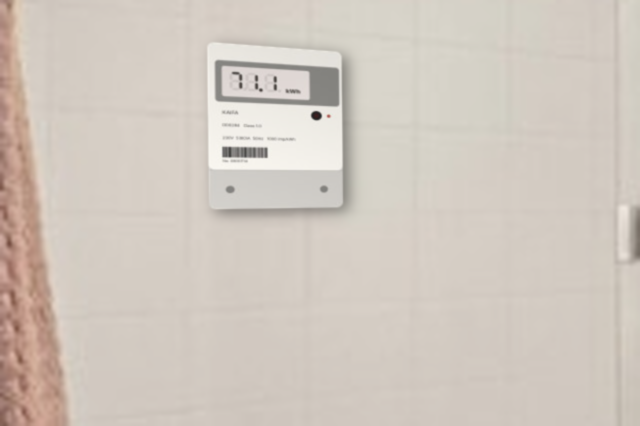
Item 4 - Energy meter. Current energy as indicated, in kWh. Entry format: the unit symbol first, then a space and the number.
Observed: kWh 71.1
